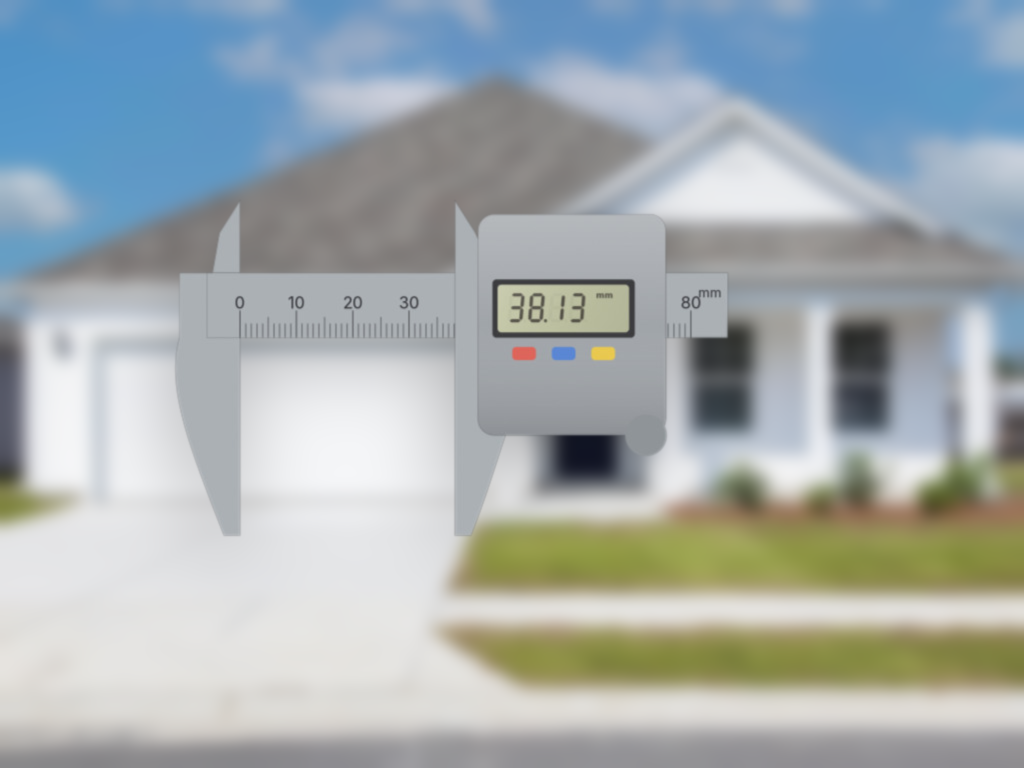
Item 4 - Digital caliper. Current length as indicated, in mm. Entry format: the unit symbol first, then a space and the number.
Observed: mm 38.13
